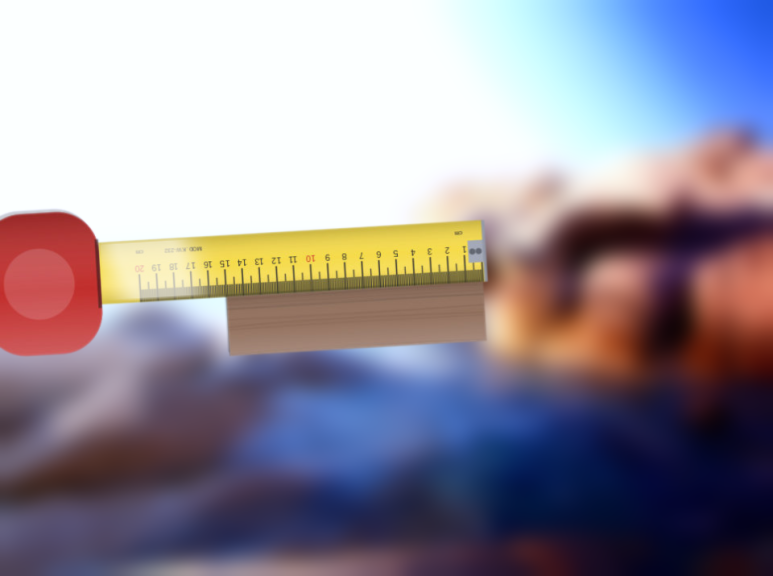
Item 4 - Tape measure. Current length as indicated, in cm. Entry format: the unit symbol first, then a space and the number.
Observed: cm 15
